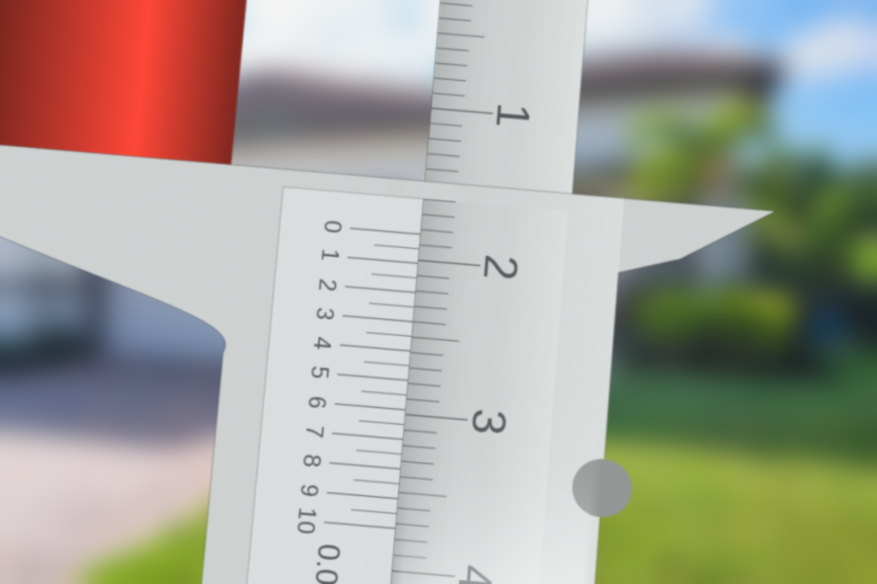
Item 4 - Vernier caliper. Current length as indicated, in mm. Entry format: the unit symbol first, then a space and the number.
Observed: mm 18.3
